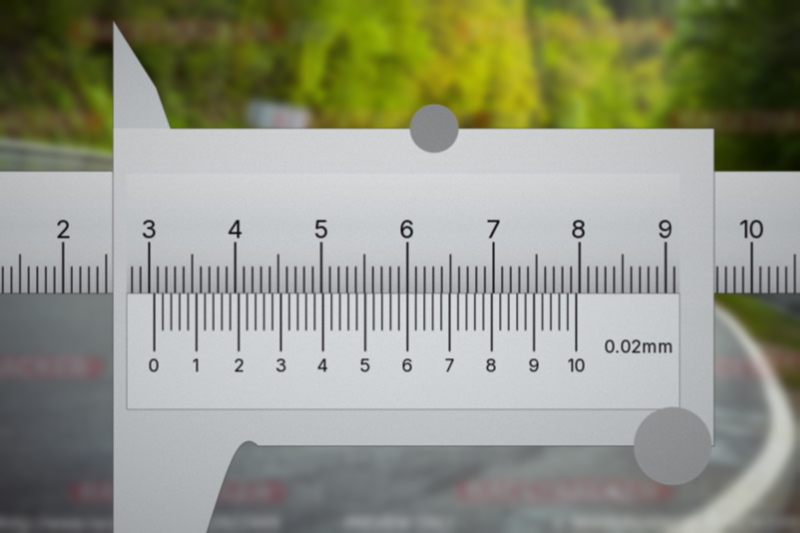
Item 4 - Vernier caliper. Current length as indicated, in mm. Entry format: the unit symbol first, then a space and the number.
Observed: mm 30.6
